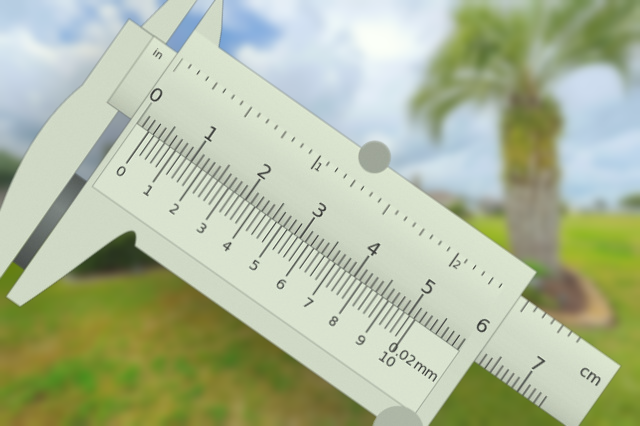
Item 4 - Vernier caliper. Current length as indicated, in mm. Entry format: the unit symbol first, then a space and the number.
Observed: mm 2.2
